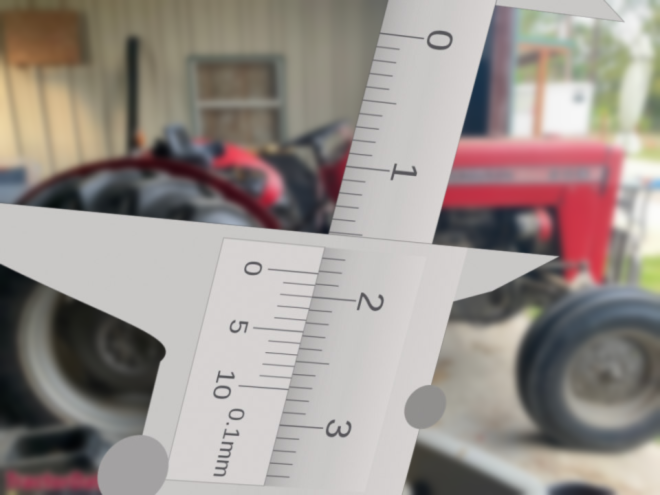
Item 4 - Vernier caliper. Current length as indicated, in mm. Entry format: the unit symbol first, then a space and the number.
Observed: mm 18.2
